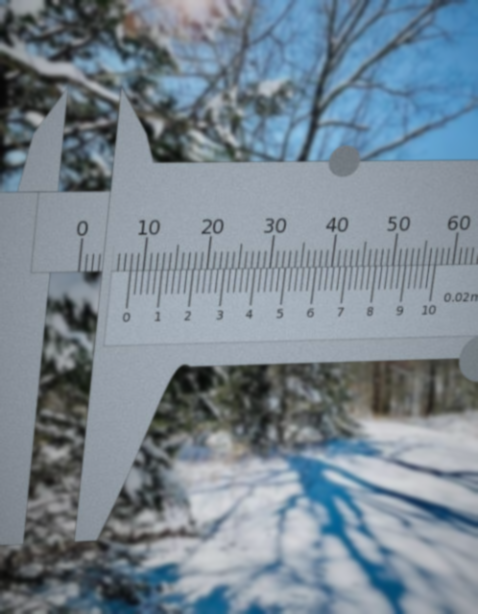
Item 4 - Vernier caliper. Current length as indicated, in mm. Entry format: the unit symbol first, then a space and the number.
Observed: mm 8.0
